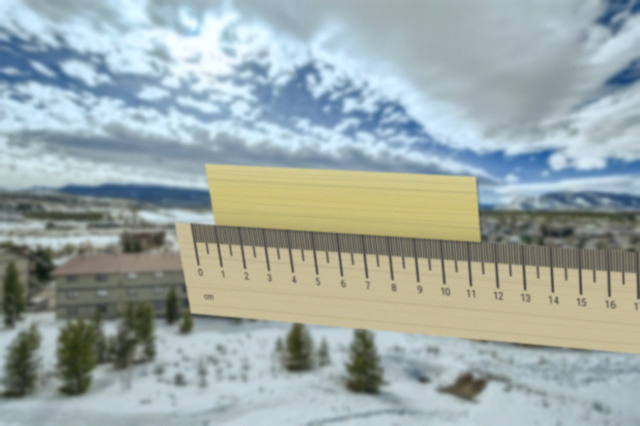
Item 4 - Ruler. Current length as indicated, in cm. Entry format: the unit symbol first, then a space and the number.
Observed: cm 10.5
